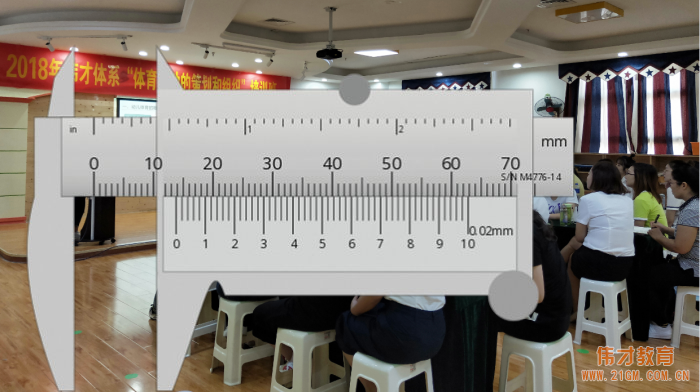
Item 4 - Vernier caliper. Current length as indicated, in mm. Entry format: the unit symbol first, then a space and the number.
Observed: mm 13.8
